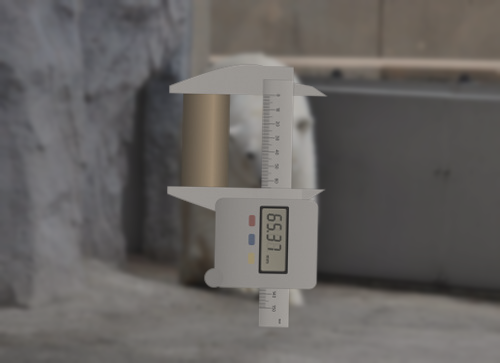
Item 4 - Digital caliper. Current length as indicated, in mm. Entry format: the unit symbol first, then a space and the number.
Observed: mm 65.37
